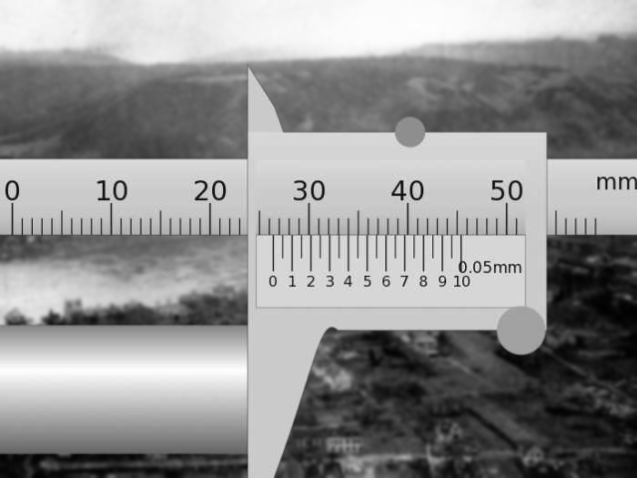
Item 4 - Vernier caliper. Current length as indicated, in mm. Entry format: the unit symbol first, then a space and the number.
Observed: mm 26.4
